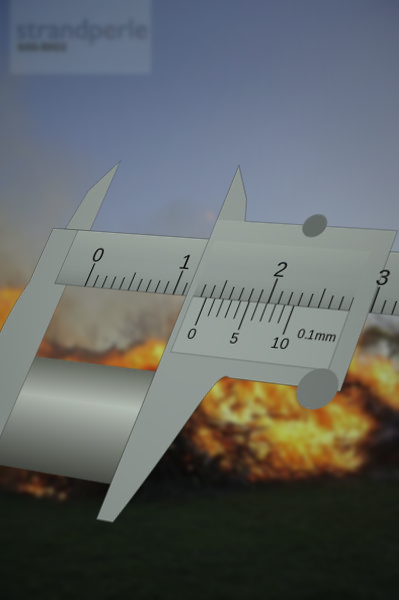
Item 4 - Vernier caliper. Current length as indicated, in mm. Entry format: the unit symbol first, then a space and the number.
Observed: mm 13.6
